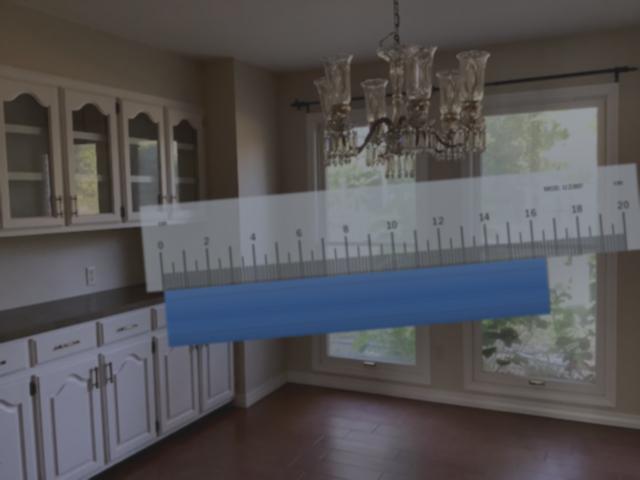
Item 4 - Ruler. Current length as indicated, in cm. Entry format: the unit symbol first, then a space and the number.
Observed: cm 16.5
